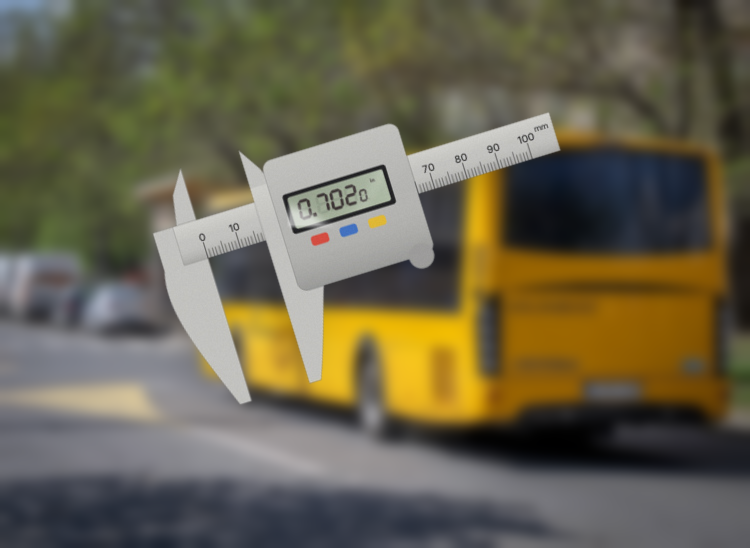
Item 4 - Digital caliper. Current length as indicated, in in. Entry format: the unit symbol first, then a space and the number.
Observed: in 0.7020
